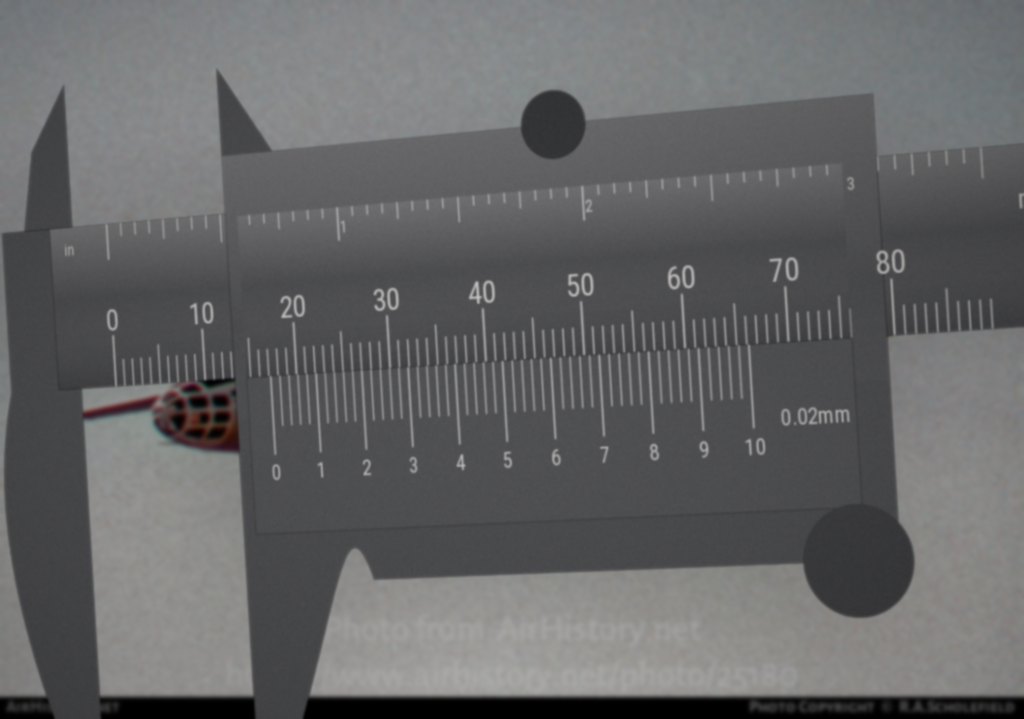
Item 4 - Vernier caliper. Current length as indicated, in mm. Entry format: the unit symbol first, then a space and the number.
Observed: mm 17.2
